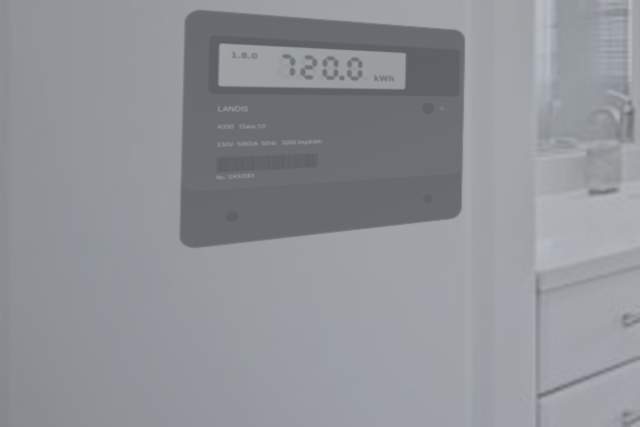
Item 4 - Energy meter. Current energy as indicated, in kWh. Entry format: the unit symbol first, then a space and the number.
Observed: kWh 720.0
